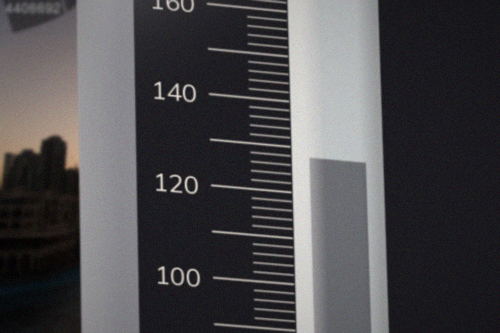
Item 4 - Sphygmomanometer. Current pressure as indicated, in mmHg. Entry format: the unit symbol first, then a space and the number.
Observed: mmHg 128
